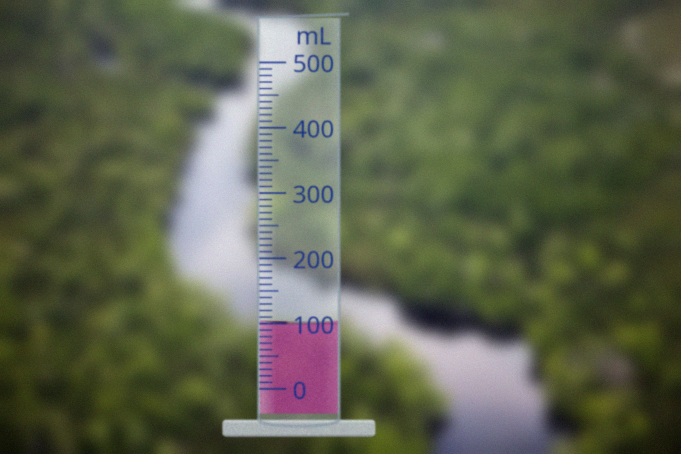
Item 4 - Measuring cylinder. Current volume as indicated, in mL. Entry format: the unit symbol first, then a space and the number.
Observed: mL 100
